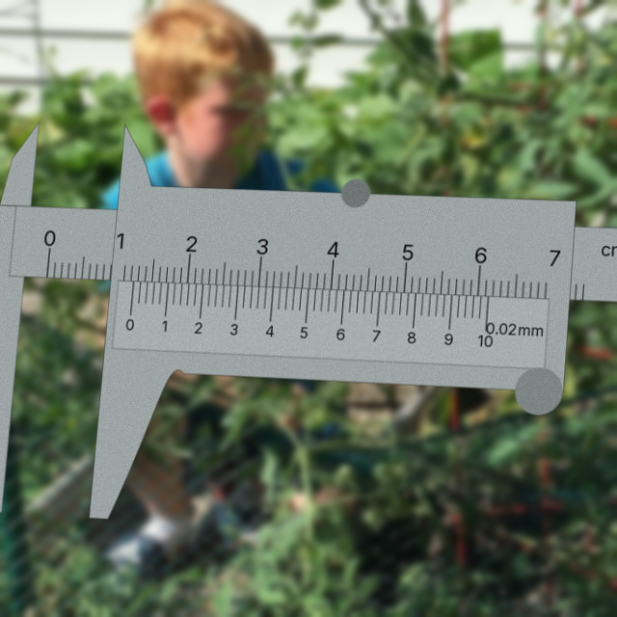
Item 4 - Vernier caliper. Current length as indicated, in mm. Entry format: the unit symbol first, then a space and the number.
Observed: mm 12.4
